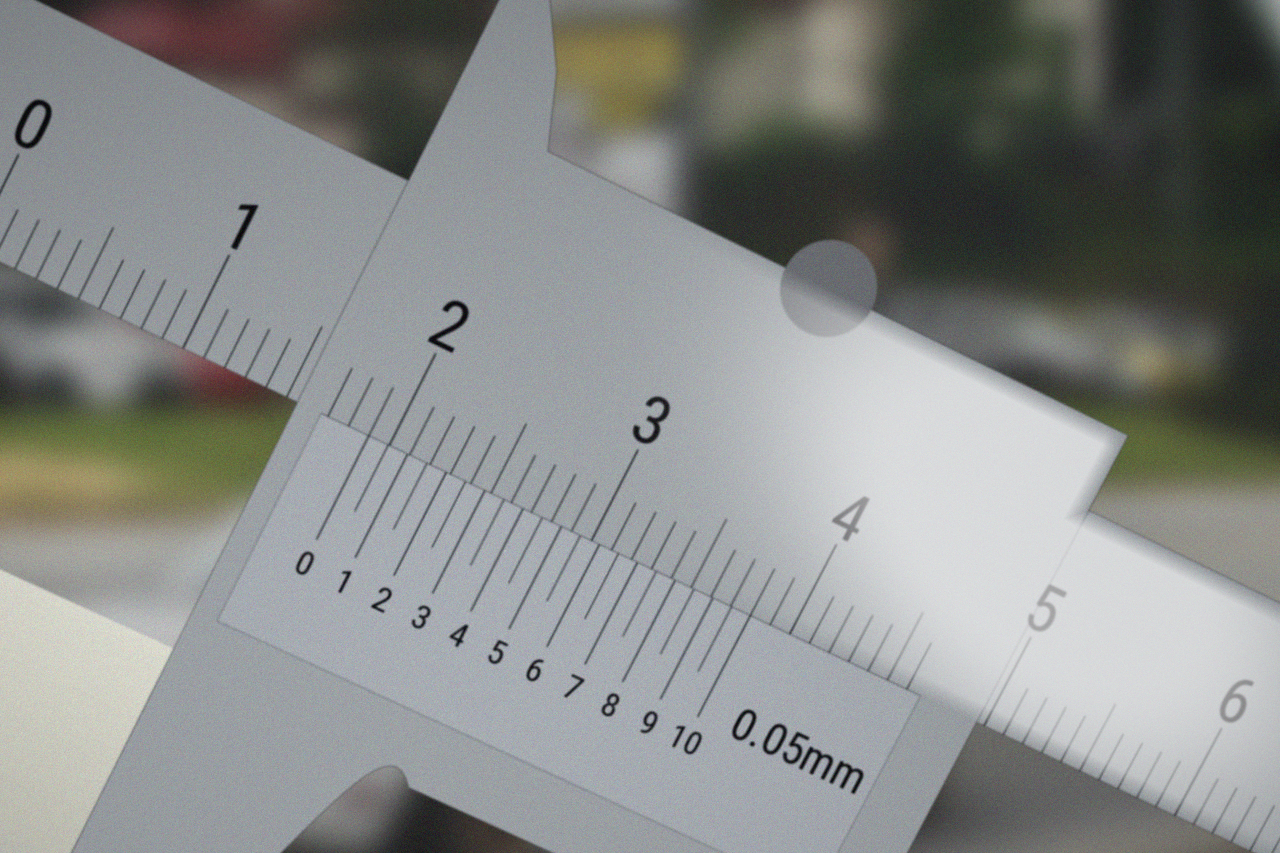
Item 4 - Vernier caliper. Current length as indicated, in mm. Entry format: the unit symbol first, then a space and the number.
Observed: mm 19.0
